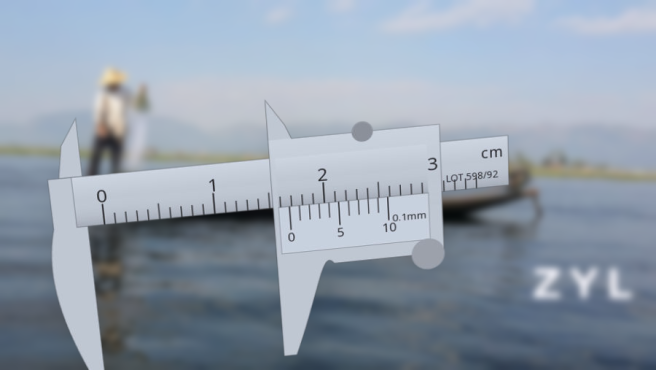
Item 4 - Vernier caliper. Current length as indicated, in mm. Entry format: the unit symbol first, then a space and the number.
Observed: mm 16.8
